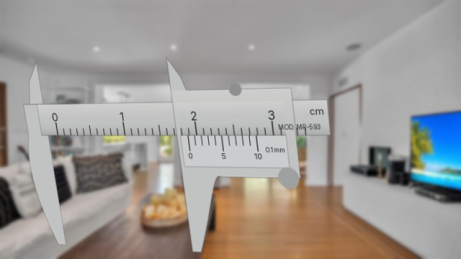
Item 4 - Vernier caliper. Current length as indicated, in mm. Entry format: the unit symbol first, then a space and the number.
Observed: mm 18.8
